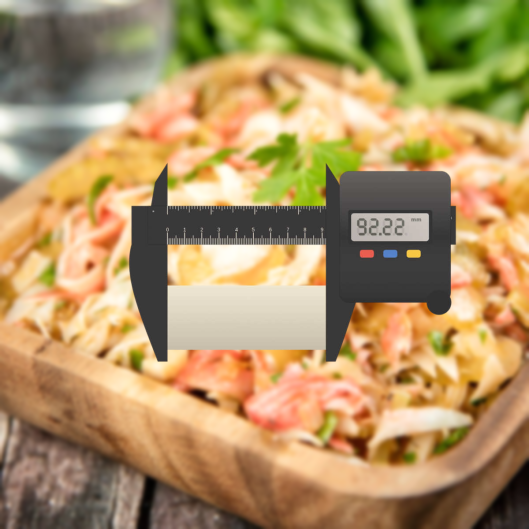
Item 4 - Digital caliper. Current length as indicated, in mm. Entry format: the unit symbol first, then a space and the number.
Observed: mm 92.22
